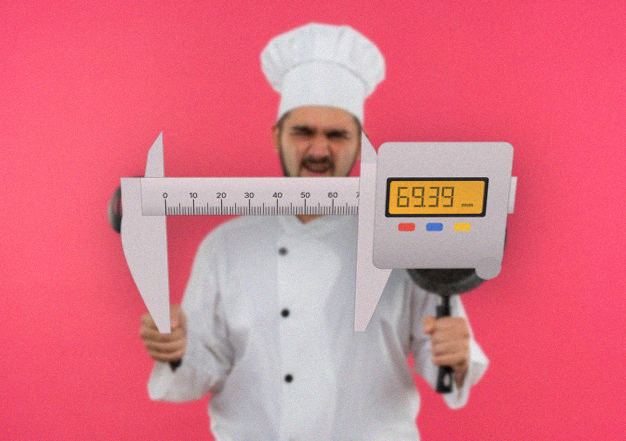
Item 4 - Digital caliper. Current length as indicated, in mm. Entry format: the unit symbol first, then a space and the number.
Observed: mm 69.39
